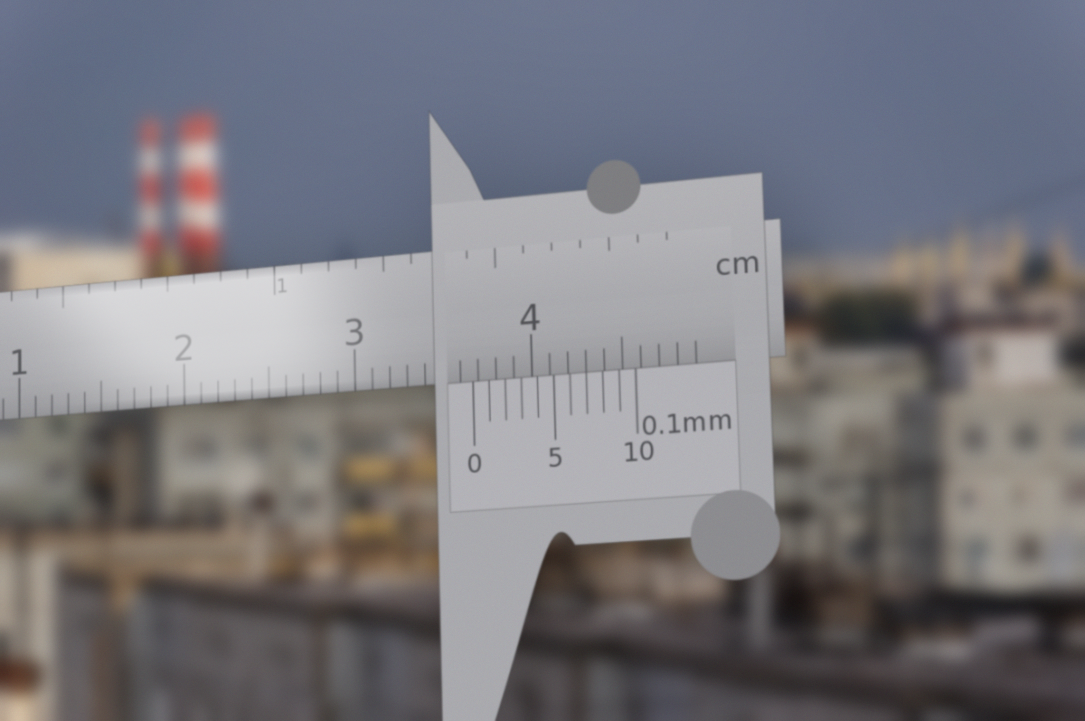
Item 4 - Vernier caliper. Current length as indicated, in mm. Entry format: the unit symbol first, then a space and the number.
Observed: mm 36.7
